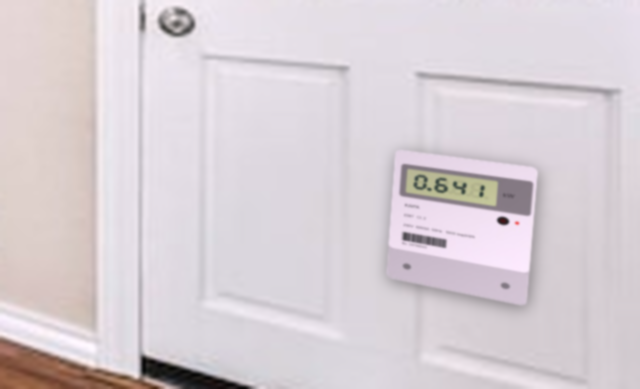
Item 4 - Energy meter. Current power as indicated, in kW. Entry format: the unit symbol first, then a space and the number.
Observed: kW 0.641
